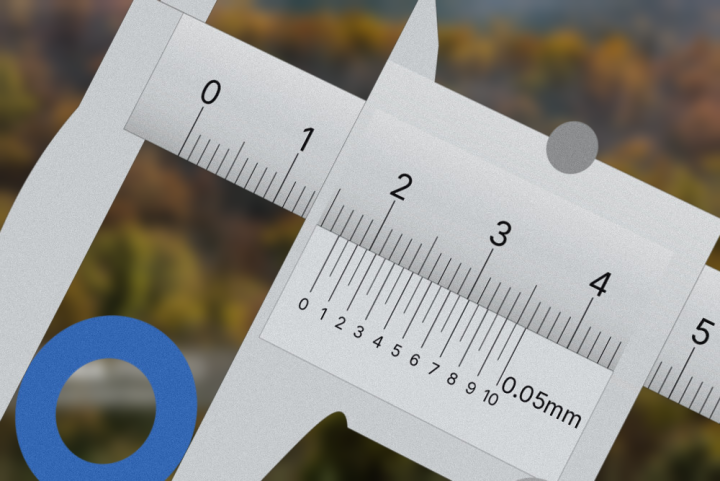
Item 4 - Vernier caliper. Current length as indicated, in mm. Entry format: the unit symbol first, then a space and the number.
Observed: mm 16.9
